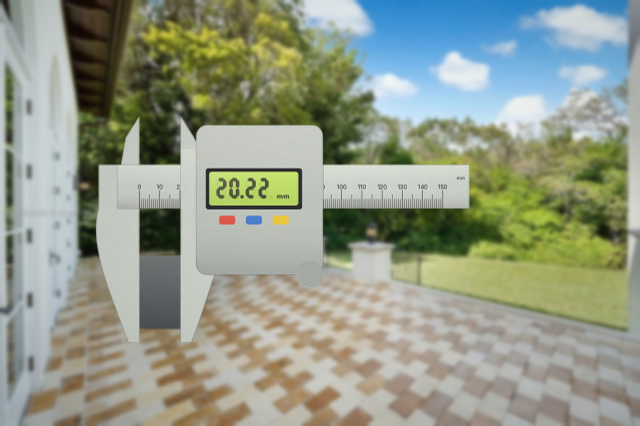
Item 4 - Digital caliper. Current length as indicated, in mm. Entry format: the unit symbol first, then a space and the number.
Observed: mm 20.22
